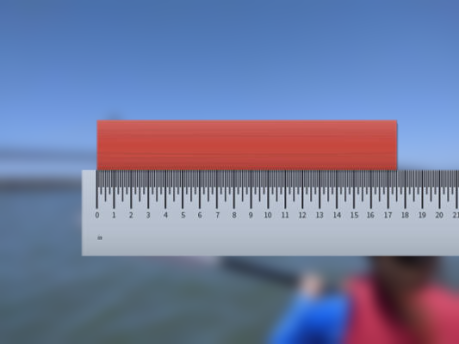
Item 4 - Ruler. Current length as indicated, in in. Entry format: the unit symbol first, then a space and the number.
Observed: in 17.5
